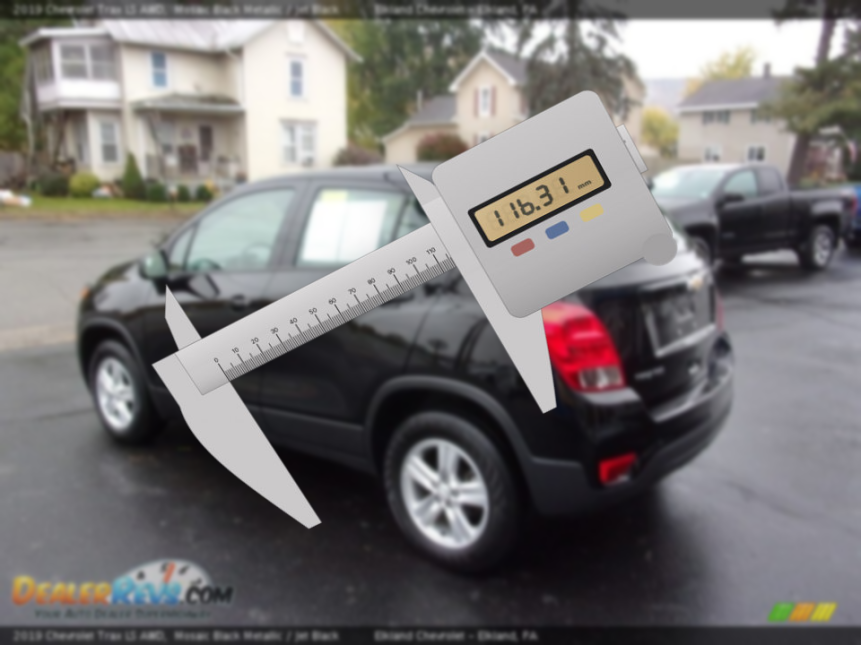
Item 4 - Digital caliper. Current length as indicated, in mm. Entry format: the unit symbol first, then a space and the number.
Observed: mm 116.31
